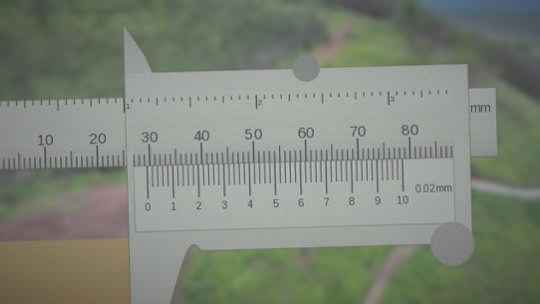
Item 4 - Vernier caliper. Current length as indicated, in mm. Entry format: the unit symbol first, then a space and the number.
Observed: mm 29.5
